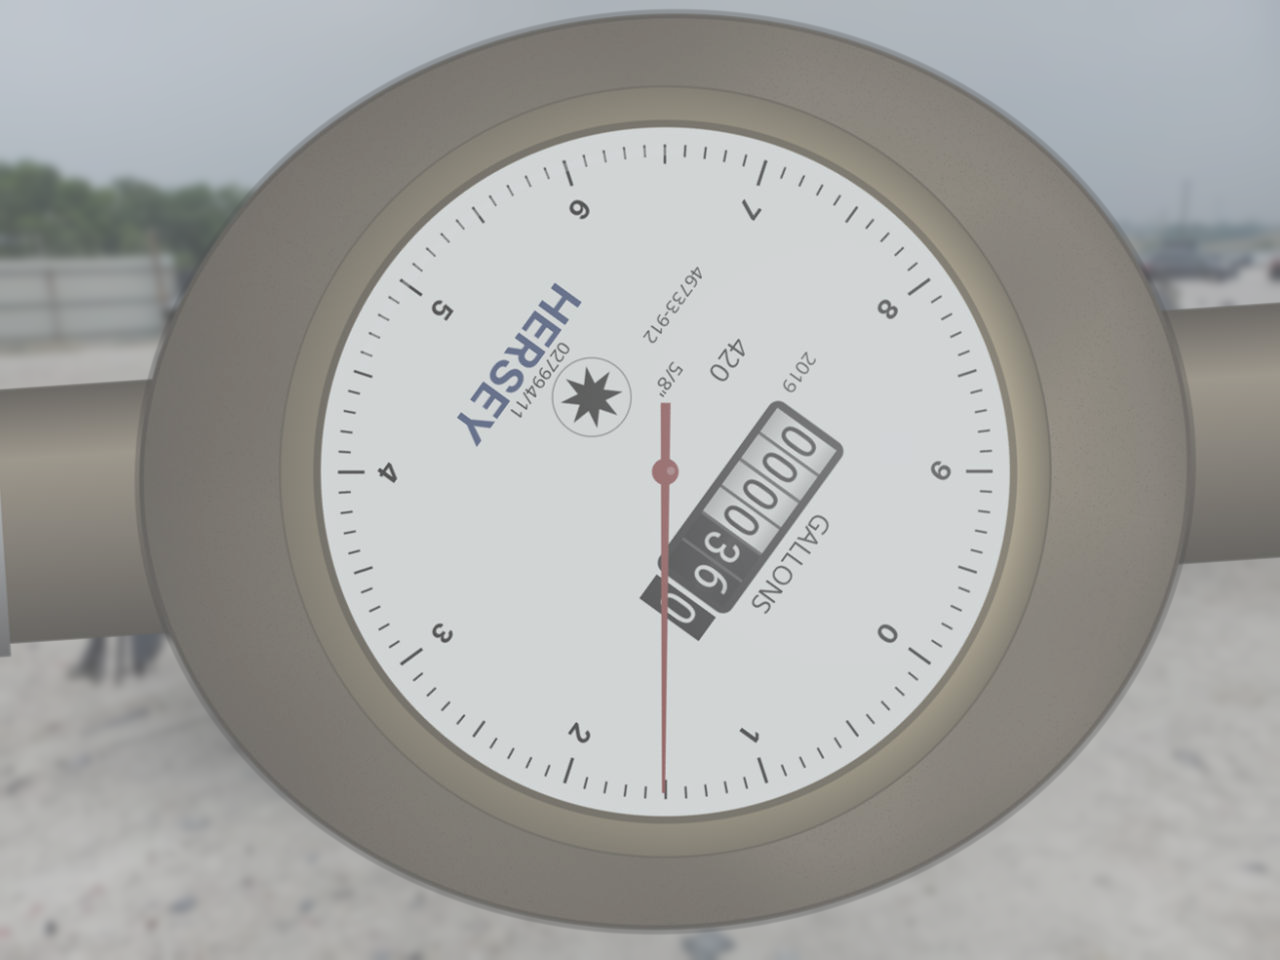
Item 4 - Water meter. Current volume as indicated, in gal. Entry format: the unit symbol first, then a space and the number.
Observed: gal 361.5
